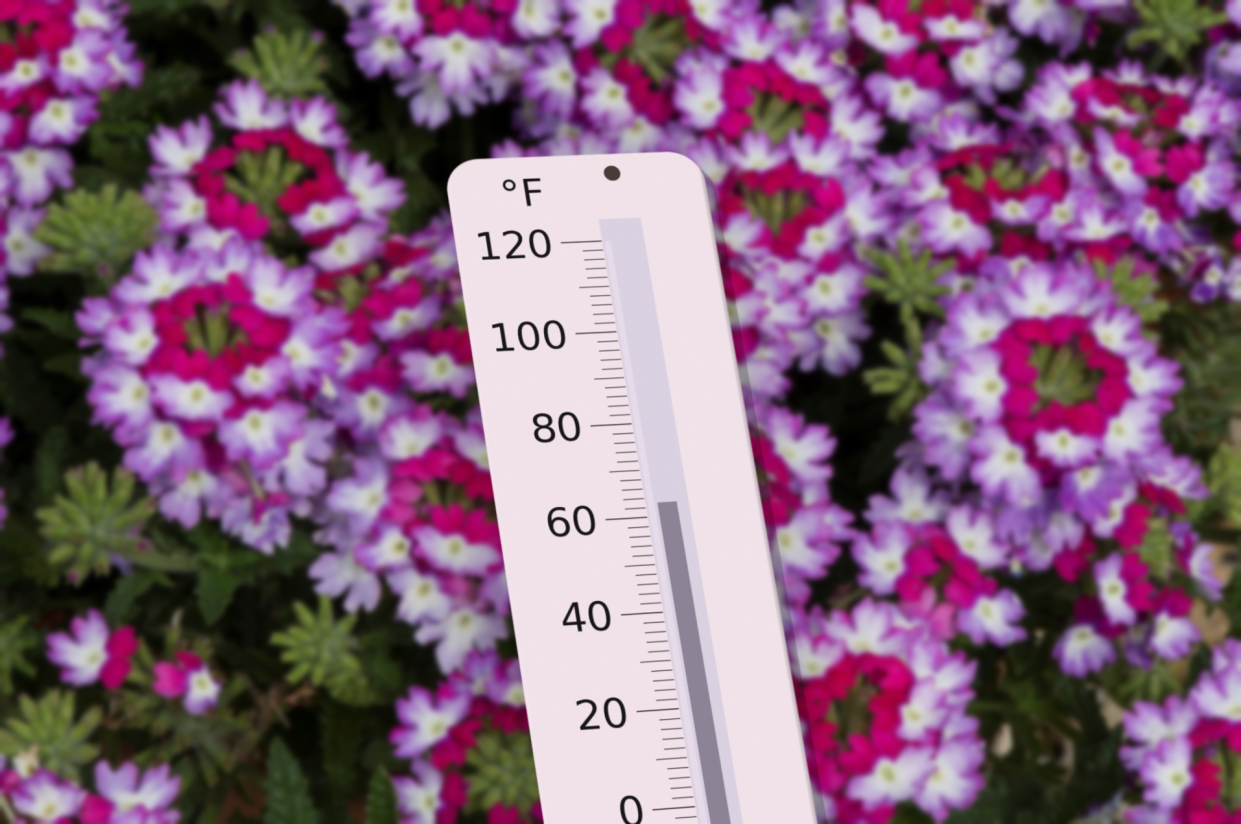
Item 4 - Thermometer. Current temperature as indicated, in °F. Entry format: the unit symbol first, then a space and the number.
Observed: °F 63
